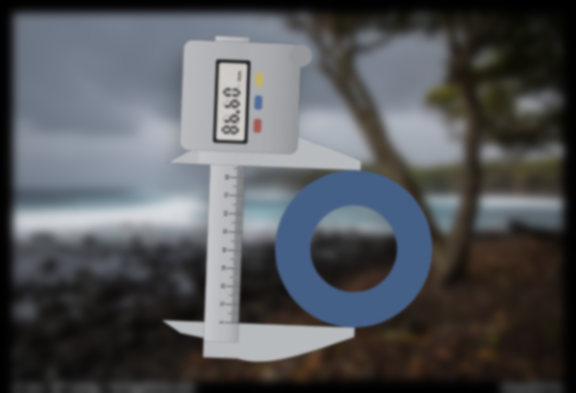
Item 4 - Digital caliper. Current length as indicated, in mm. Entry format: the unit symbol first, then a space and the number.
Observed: mm 86.60
